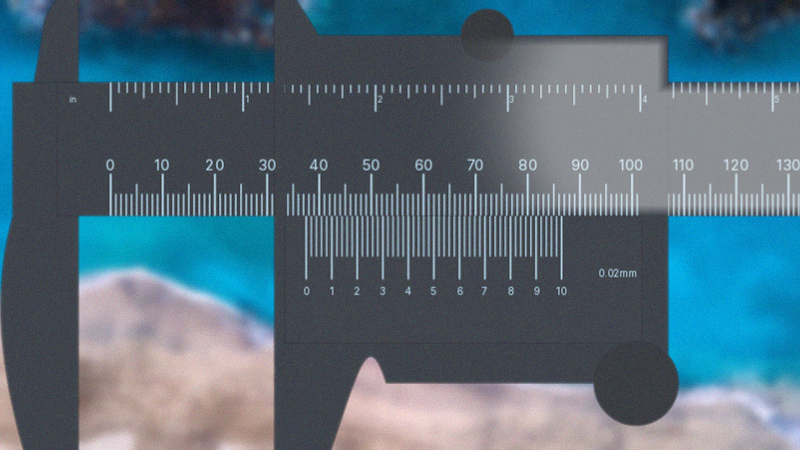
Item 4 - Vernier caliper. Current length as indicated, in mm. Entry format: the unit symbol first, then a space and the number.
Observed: mm 37.5
